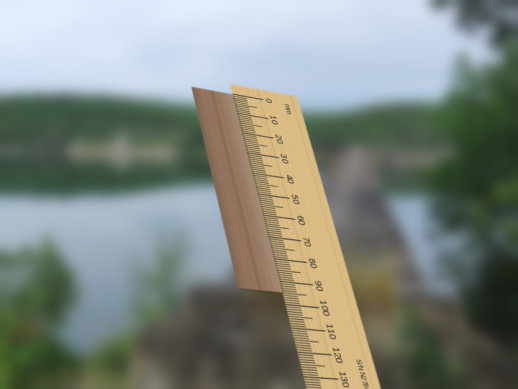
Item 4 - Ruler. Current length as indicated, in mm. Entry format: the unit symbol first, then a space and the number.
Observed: mm 95
